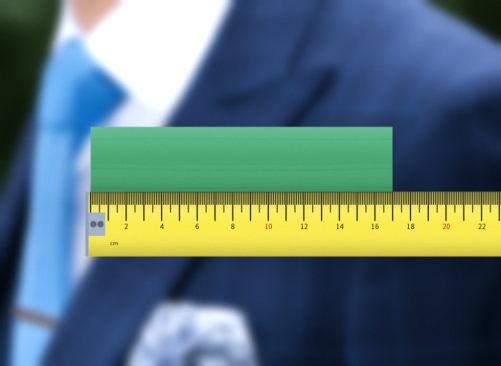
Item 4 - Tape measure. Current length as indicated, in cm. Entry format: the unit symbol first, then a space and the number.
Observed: cm 17
